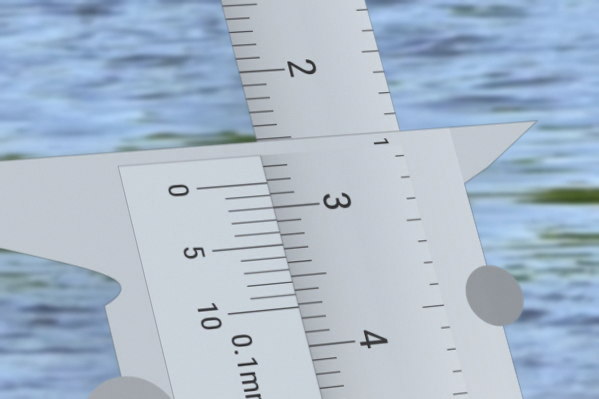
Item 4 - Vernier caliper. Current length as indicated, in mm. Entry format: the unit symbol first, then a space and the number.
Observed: mm 28.2
